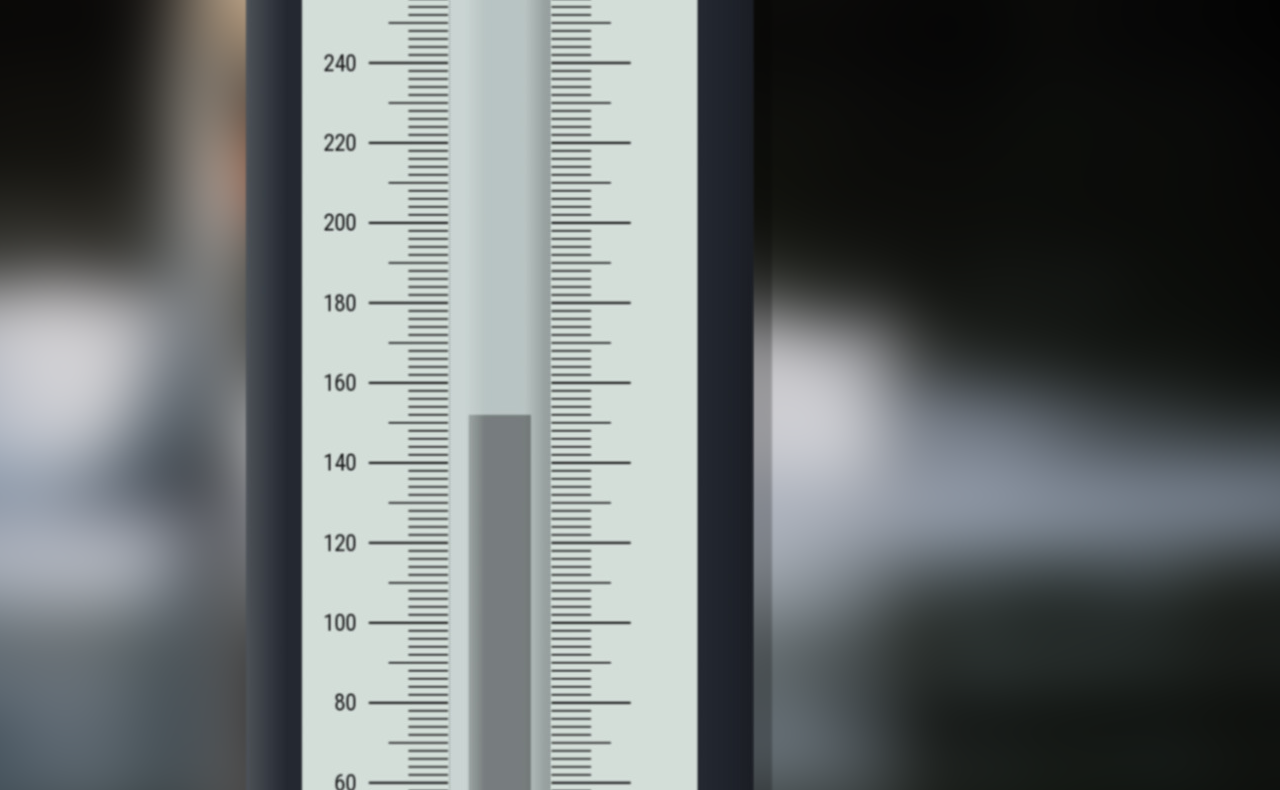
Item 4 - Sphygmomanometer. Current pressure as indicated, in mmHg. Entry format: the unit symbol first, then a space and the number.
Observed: mmHg 152
